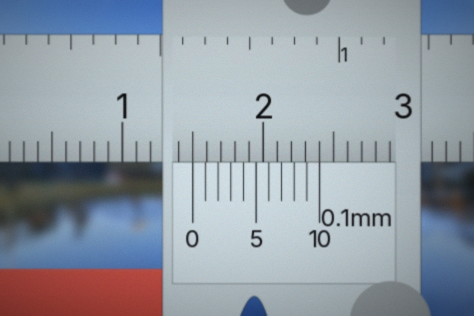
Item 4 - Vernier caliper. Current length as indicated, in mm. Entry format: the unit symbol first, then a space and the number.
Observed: mm 15.0
